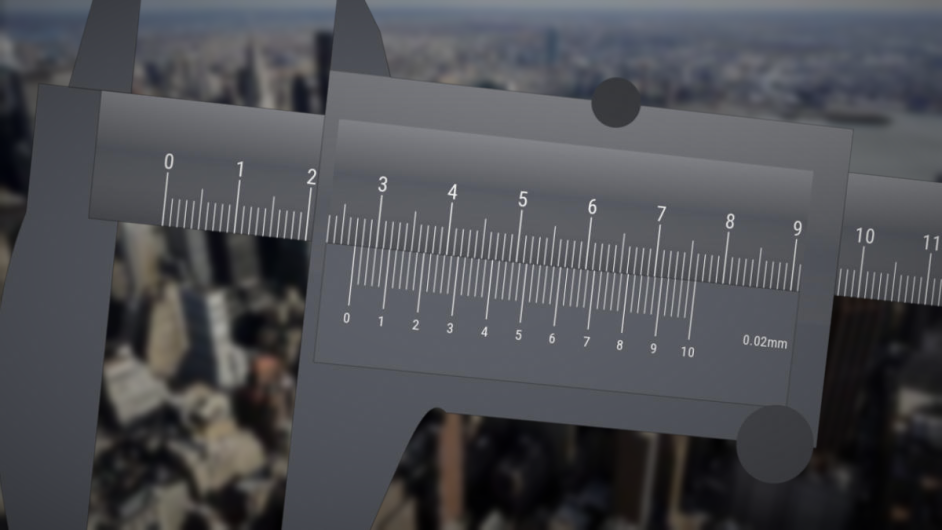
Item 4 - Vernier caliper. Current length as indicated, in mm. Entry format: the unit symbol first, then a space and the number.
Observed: mm 27.0
